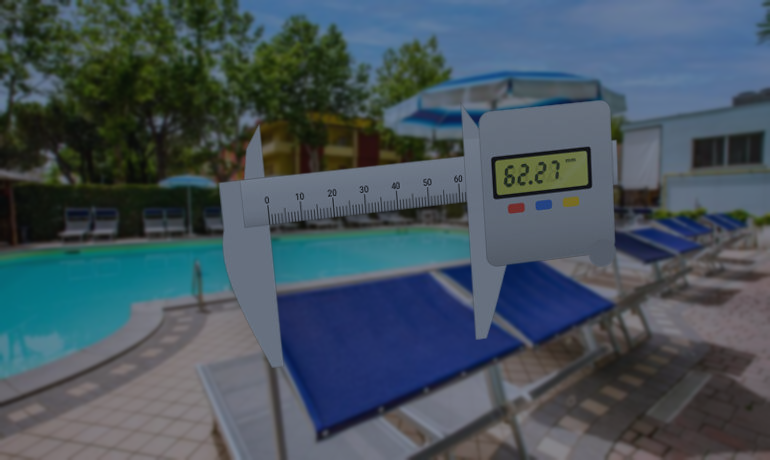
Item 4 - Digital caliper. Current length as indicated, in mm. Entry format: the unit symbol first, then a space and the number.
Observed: mm 62.27
